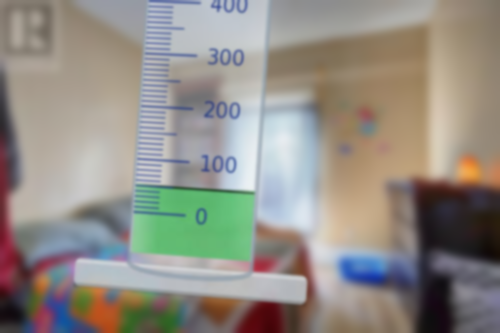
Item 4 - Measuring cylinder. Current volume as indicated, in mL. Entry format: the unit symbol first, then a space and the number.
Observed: mL 50
